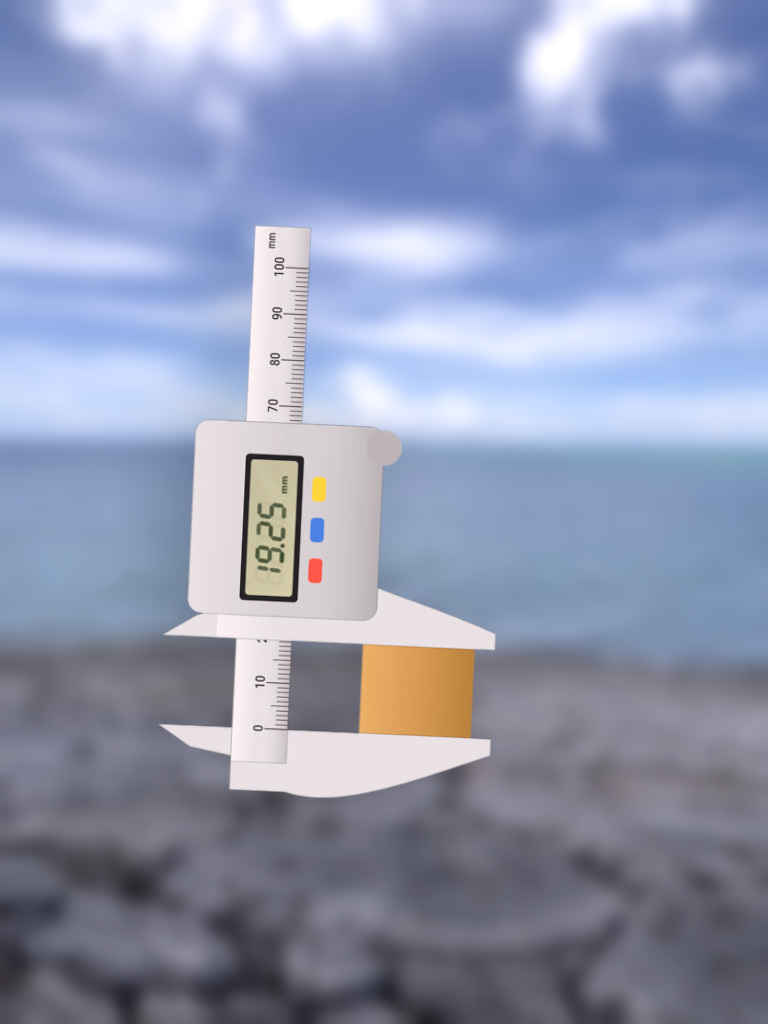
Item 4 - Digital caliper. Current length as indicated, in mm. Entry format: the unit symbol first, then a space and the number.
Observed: mm 19.25
